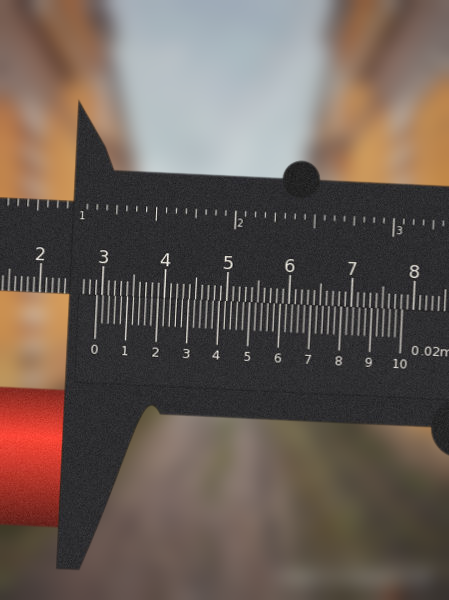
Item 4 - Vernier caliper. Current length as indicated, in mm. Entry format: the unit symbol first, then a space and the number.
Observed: mm 29.2
